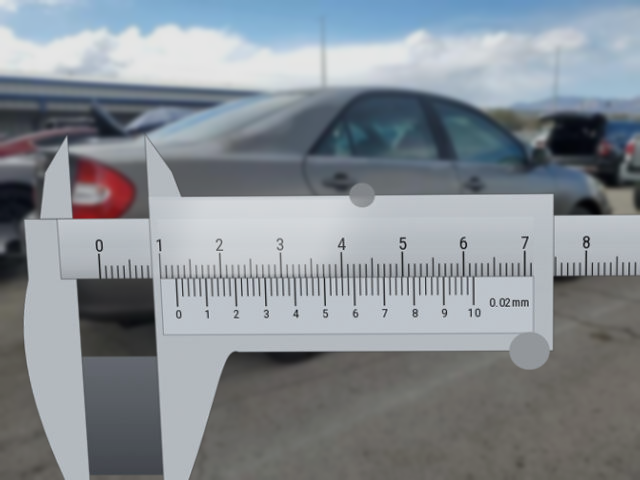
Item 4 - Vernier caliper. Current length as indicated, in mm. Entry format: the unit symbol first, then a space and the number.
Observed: mm 12.6
